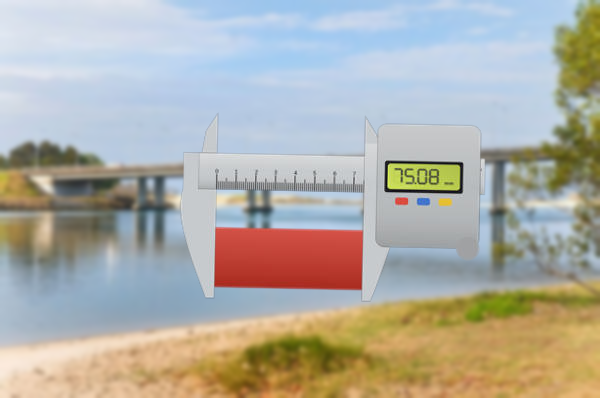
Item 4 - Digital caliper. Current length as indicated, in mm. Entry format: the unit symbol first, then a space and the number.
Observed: mm 75.08
